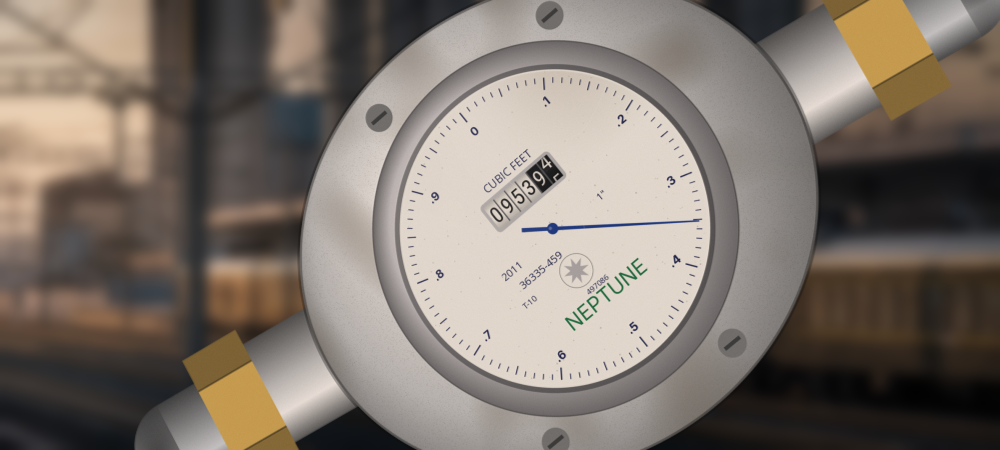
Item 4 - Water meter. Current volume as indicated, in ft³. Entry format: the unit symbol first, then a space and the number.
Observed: ft³ 95394.35
